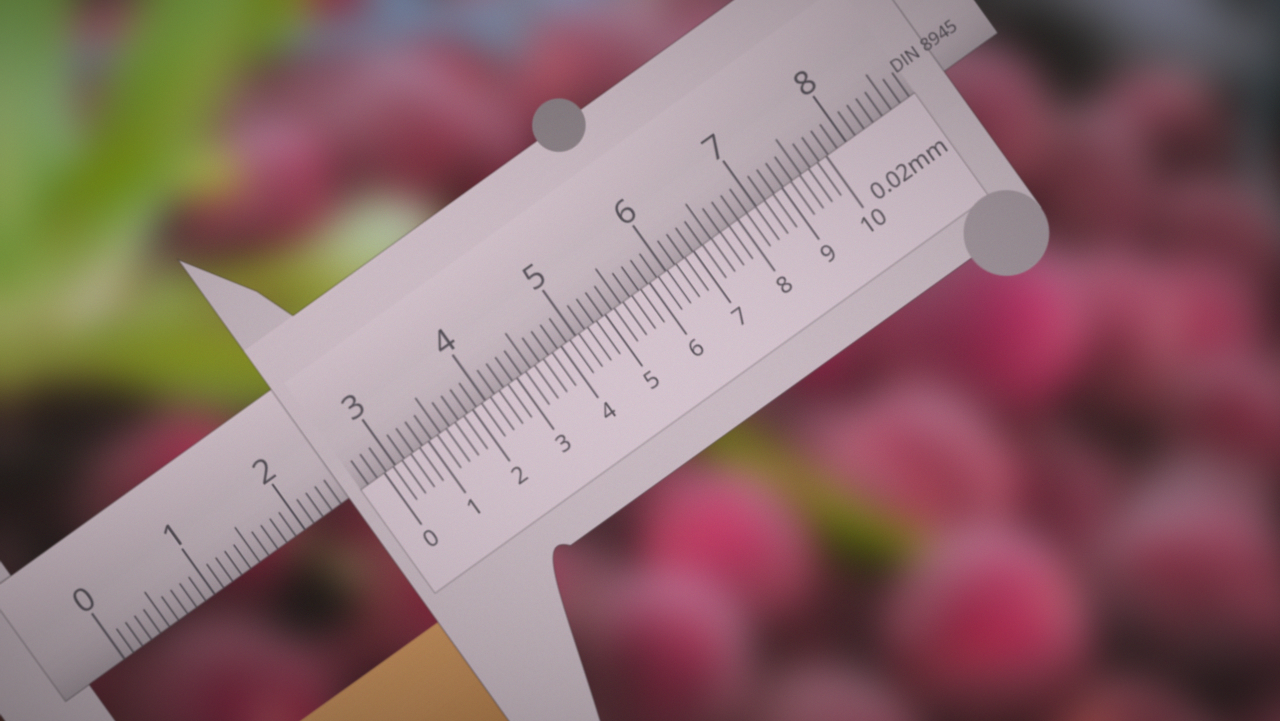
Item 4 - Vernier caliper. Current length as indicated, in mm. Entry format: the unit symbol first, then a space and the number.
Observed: mm 28.8
